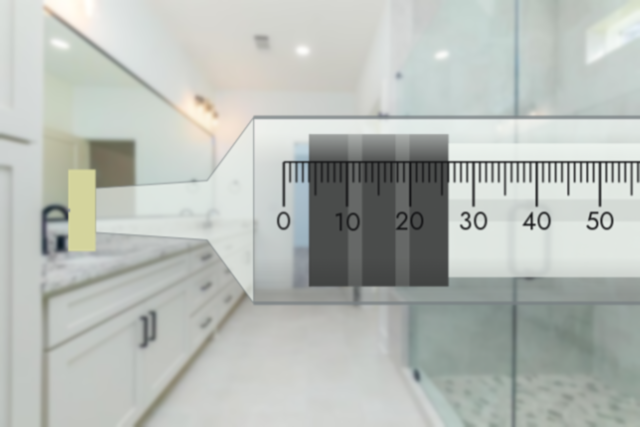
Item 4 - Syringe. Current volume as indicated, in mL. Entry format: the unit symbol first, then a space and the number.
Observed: mL 4
